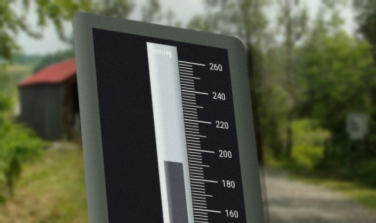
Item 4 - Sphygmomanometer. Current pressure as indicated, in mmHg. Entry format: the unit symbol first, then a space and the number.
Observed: mmHg 190
